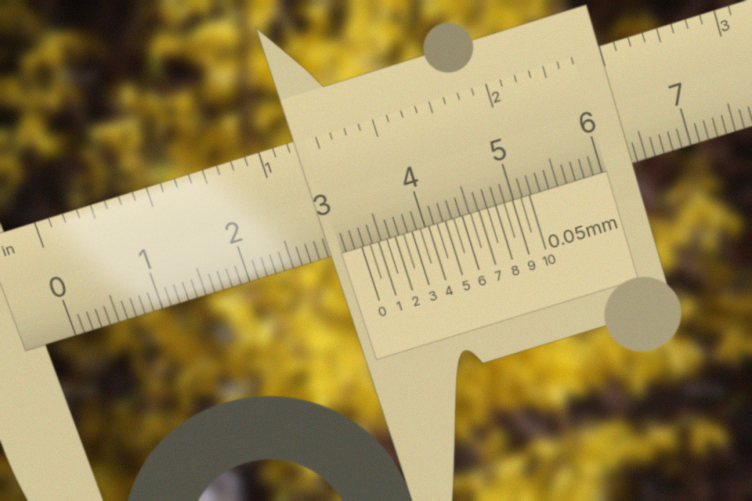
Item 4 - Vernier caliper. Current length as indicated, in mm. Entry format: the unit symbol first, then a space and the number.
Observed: mm 32.8
